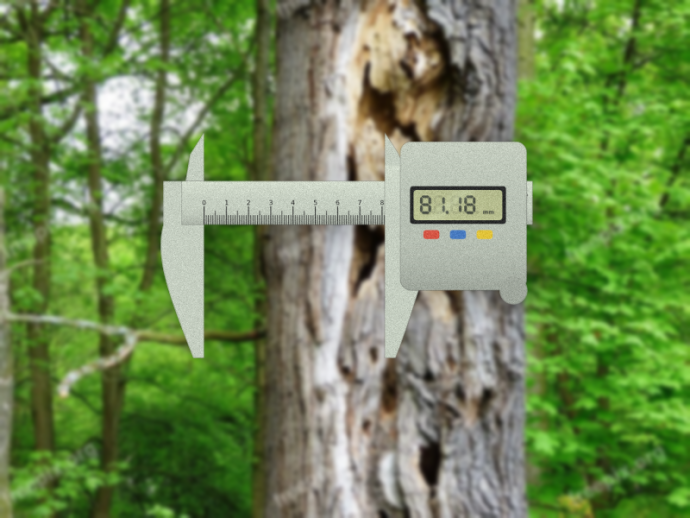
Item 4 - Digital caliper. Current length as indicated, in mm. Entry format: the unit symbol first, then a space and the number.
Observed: mm 81.18
